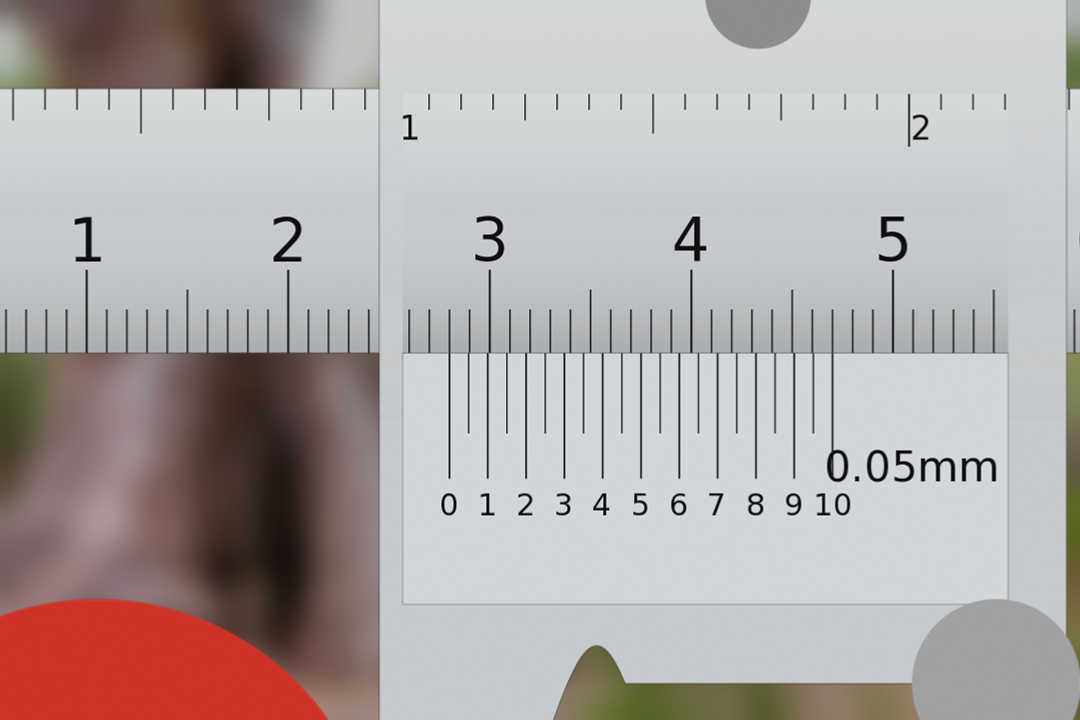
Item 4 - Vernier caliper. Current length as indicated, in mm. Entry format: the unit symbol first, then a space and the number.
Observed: mm 28.0
